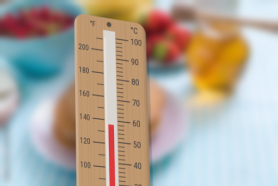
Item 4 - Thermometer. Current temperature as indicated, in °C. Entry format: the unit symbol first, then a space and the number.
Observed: °C 58
